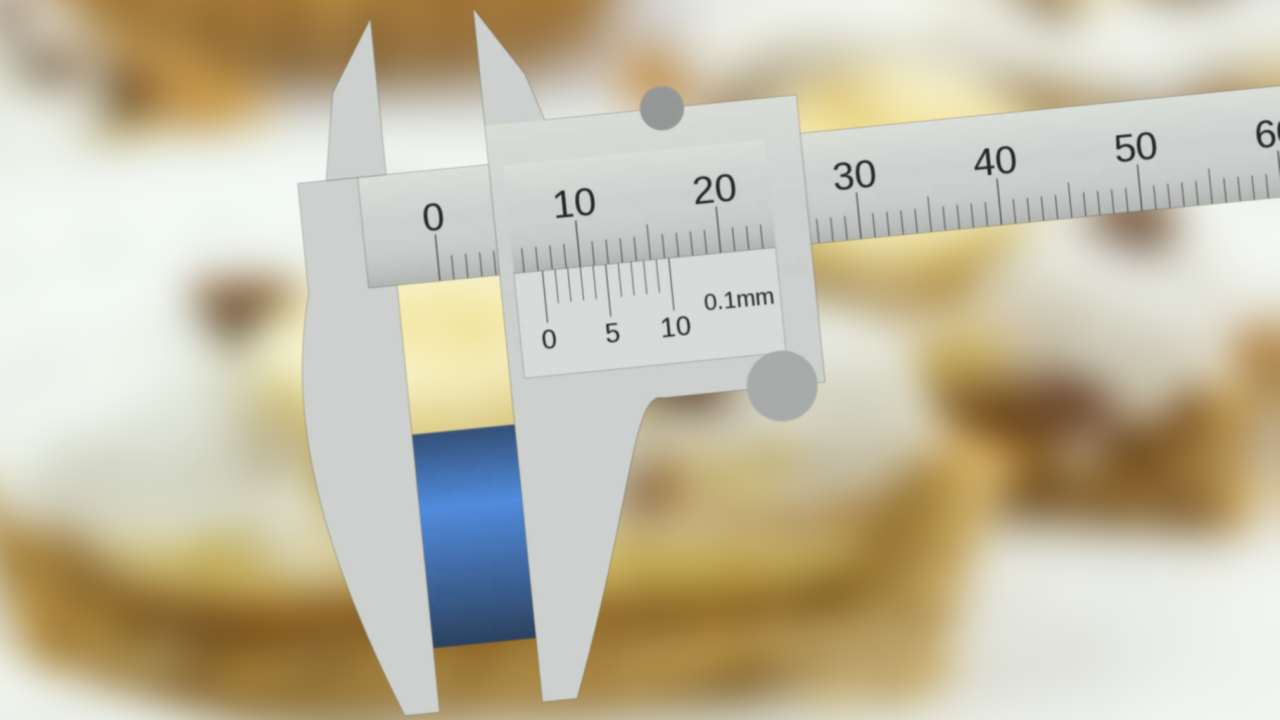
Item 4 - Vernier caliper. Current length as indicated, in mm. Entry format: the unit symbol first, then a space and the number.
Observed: mm 7.3
